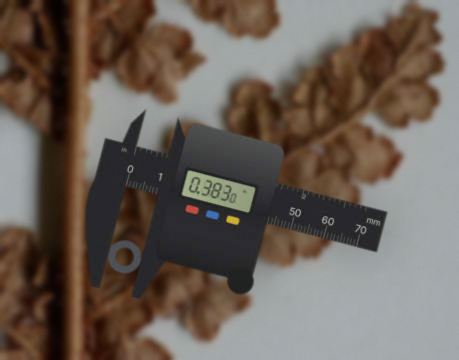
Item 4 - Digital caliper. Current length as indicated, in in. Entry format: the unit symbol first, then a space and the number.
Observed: in 0.3830
